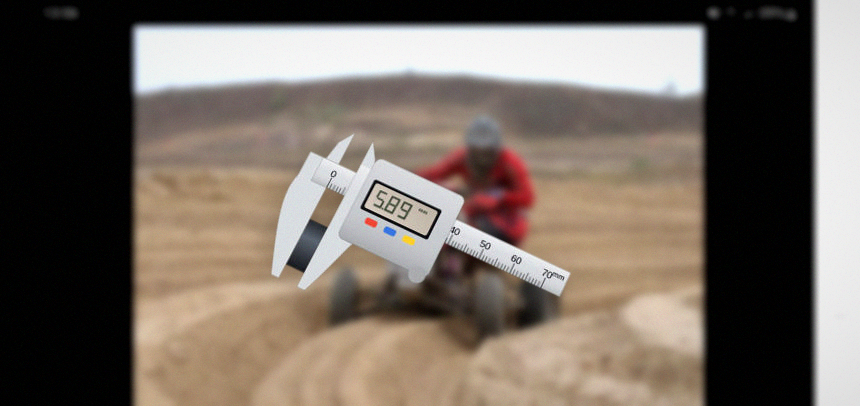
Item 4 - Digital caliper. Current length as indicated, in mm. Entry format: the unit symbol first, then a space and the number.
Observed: mm 5.89
